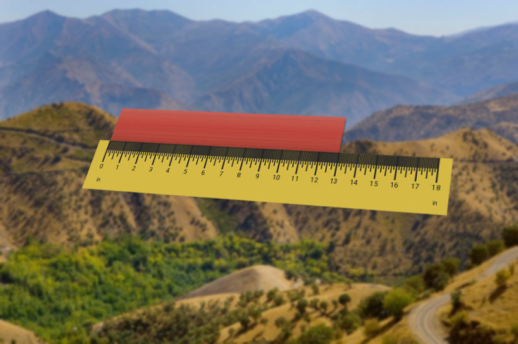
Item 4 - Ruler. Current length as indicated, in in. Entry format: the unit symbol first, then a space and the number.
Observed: in 13
